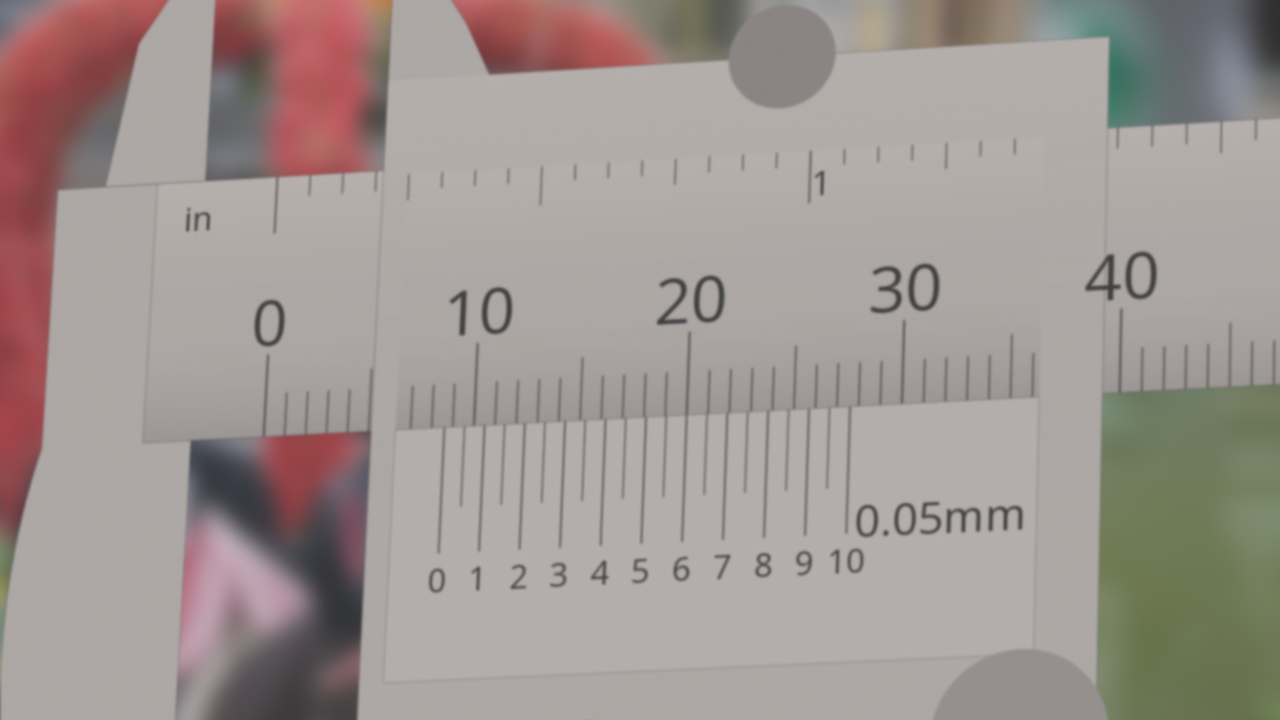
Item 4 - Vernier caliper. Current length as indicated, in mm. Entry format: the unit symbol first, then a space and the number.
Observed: mm 8.6
